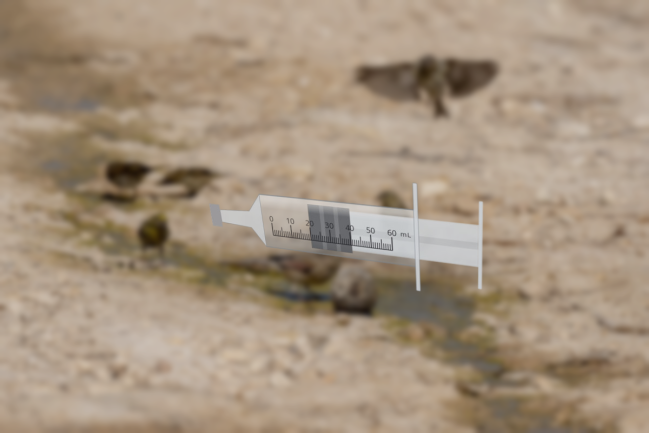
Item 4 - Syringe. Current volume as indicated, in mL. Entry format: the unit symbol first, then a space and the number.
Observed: mL 20
